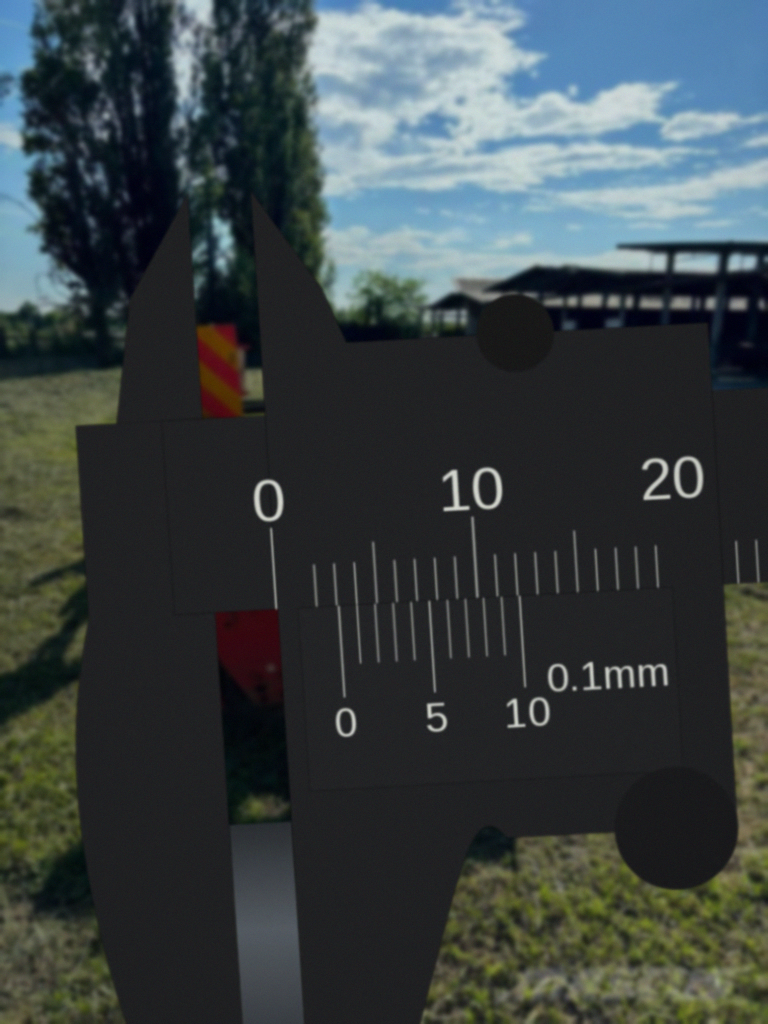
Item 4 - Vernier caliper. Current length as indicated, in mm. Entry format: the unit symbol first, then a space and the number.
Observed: mm 3.1
